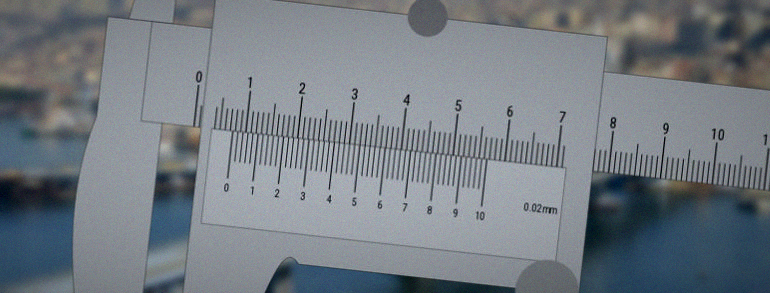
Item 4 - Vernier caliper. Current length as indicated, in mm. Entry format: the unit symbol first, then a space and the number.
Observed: mm 7.5
